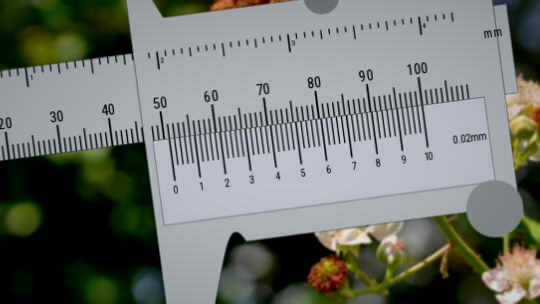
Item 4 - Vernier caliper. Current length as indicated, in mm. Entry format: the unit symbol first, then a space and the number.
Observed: mm 51.0
